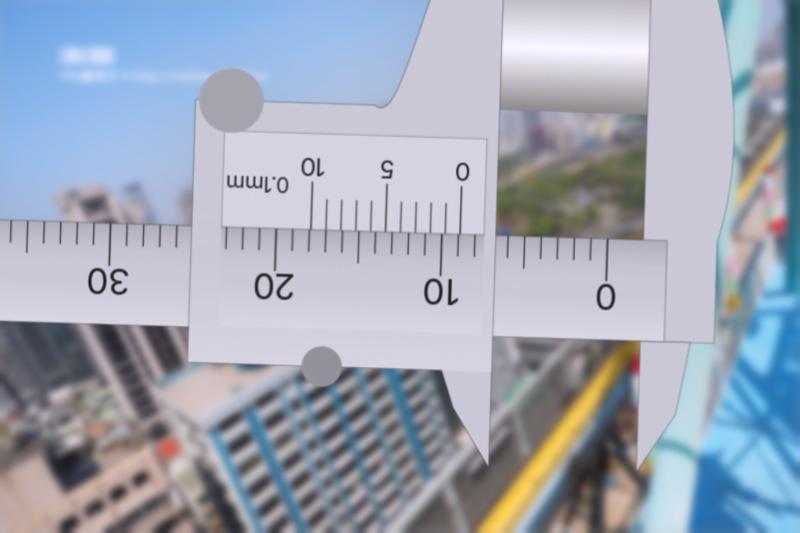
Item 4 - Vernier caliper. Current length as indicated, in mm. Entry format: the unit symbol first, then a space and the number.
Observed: mm 8.9
